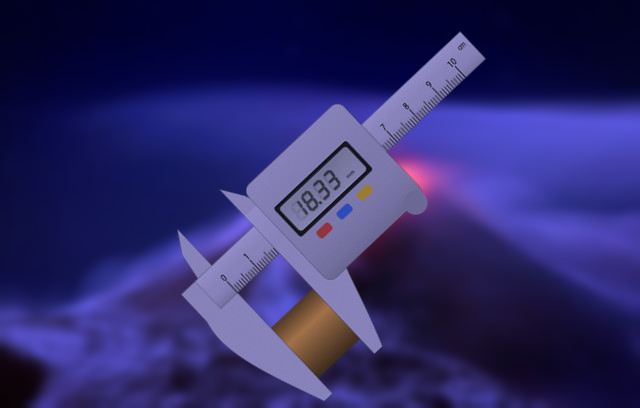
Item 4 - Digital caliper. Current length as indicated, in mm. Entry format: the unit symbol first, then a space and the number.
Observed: mm 18.33
